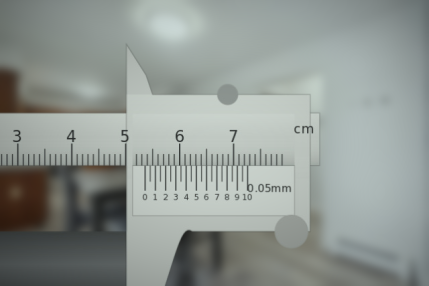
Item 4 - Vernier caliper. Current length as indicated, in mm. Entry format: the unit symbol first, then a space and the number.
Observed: mm 53.6
